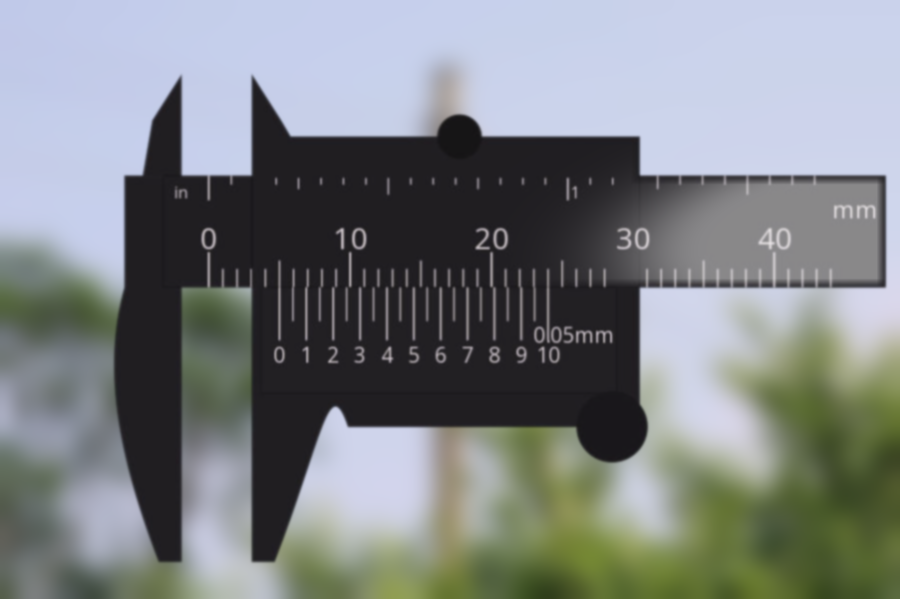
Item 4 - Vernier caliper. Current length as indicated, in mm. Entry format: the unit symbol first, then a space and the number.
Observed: mm 5.0
